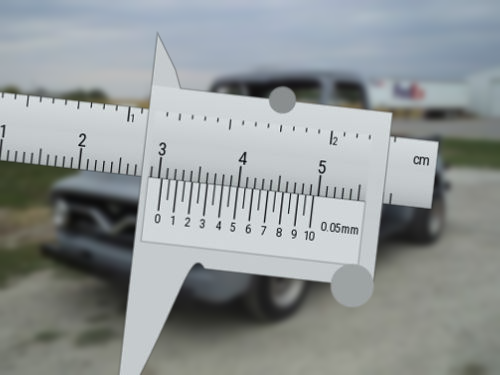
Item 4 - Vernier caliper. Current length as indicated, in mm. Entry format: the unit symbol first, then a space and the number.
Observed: mm 30.4
